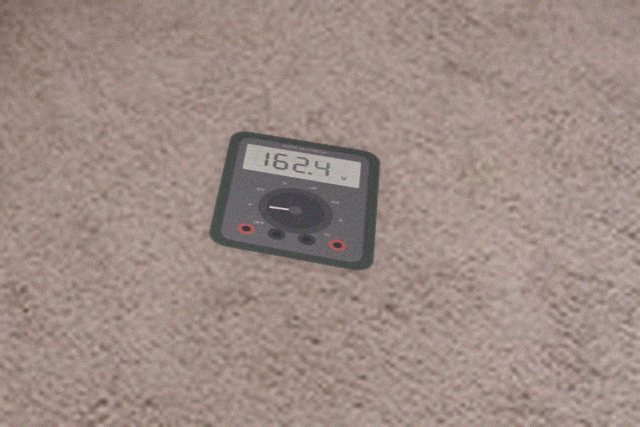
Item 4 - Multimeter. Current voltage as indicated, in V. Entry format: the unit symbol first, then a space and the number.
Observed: V 162.4
